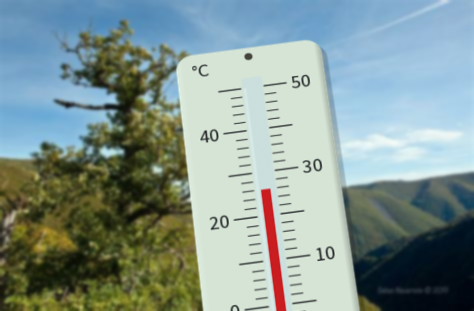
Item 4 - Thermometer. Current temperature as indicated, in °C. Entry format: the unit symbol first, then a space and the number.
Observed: °C 26
